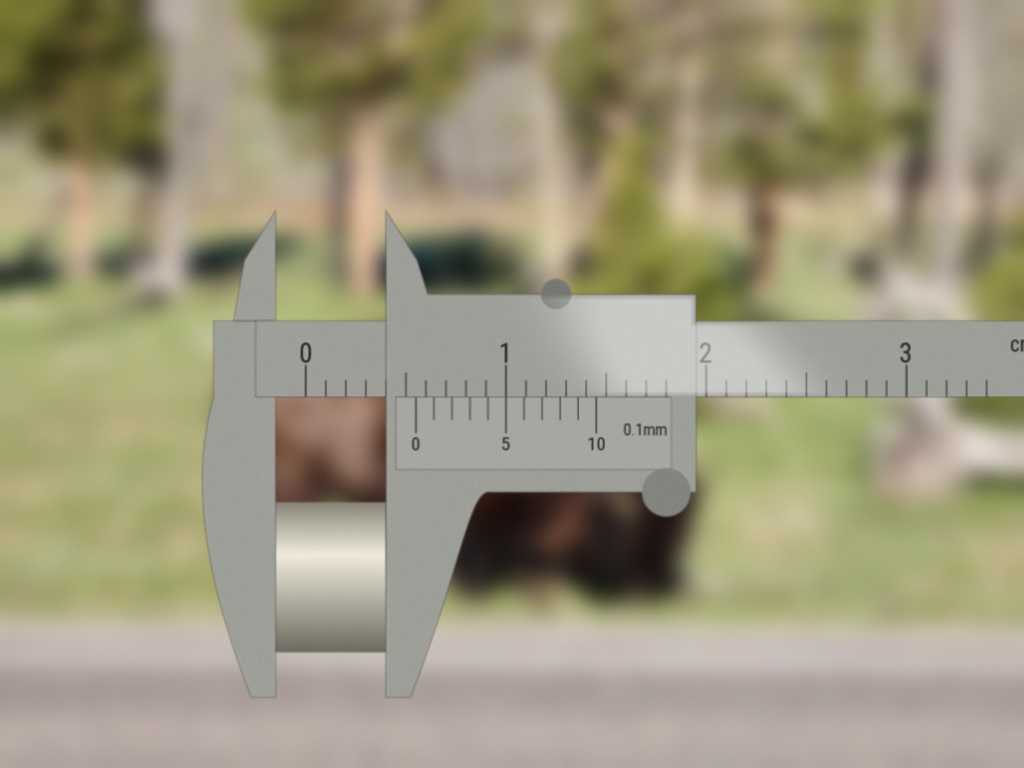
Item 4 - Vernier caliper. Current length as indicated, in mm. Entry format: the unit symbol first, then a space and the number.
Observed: mm 5.5
